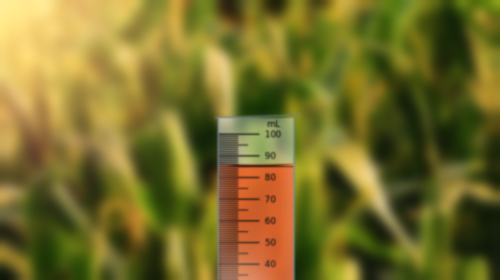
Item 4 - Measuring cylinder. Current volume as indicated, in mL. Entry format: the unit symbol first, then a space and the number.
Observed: mL 85
